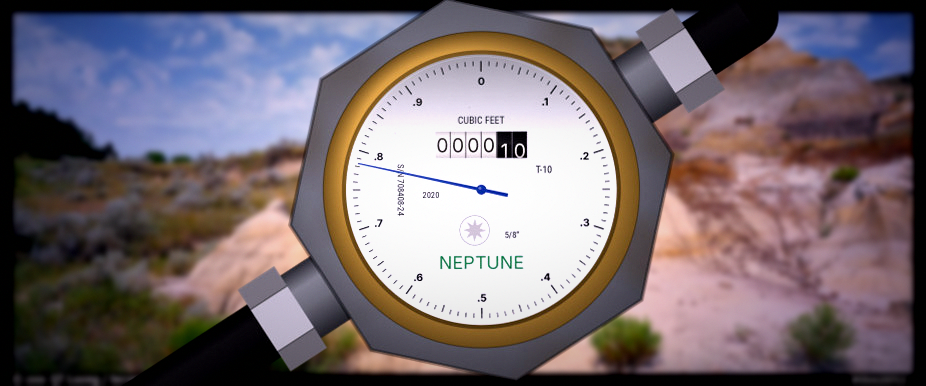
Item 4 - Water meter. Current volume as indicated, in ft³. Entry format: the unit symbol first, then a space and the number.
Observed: ft³ 9.78
